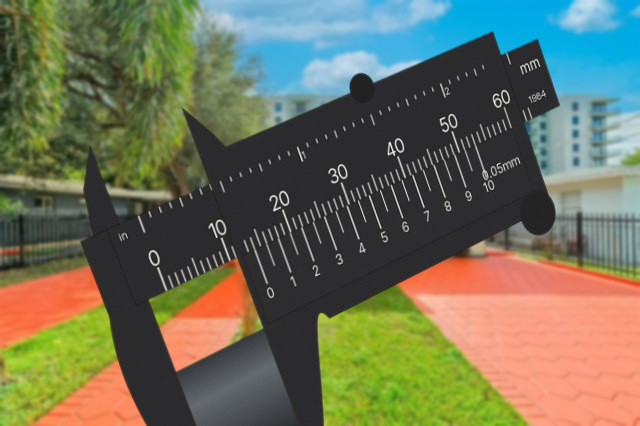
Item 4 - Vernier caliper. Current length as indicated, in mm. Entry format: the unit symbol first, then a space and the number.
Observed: mm 14.0
